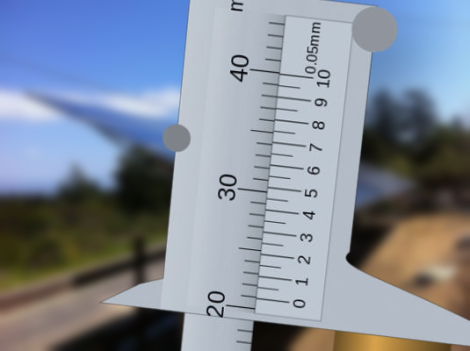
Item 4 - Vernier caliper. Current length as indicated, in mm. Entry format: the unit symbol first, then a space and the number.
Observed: mm 20.9
